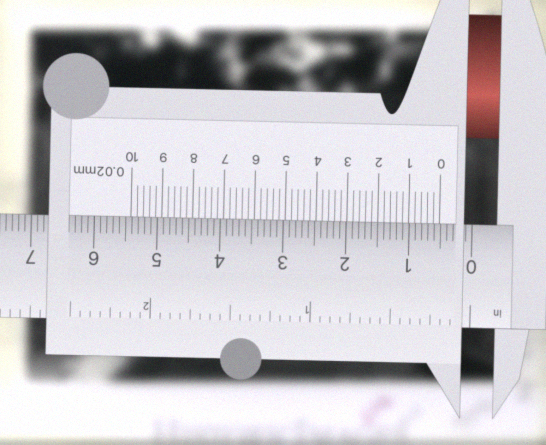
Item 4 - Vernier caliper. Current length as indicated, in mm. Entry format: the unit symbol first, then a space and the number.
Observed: mm 5.2
